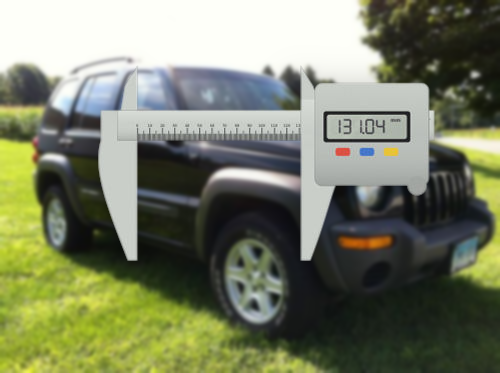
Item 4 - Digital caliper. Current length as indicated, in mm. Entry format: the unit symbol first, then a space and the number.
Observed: mm 131.04
